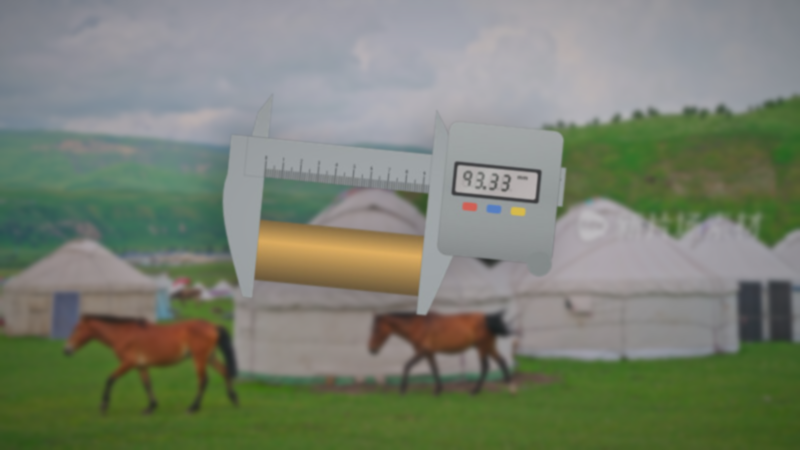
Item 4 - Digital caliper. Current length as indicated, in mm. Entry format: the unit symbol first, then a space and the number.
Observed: mm 93.33
